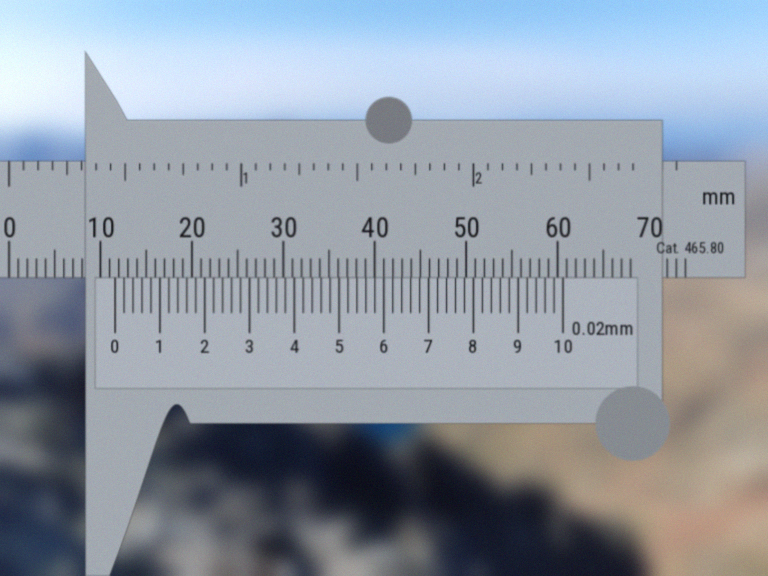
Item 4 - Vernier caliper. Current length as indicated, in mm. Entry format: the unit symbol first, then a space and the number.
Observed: mm 11.6
